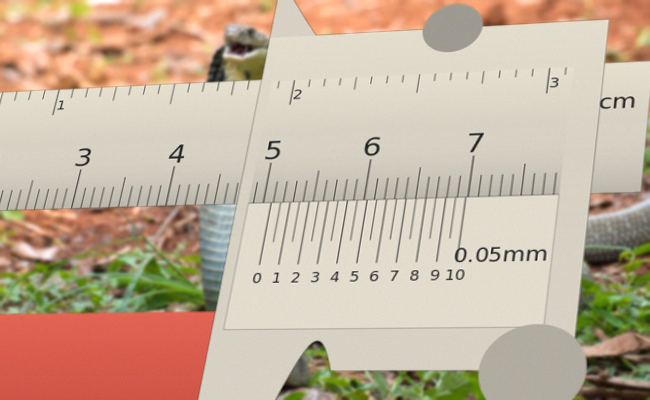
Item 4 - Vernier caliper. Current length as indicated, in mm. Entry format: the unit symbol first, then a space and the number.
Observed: mm 50.8
